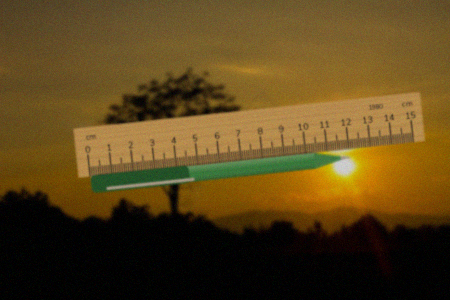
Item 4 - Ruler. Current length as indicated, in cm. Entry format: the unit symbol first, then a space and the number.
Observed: cm 12
